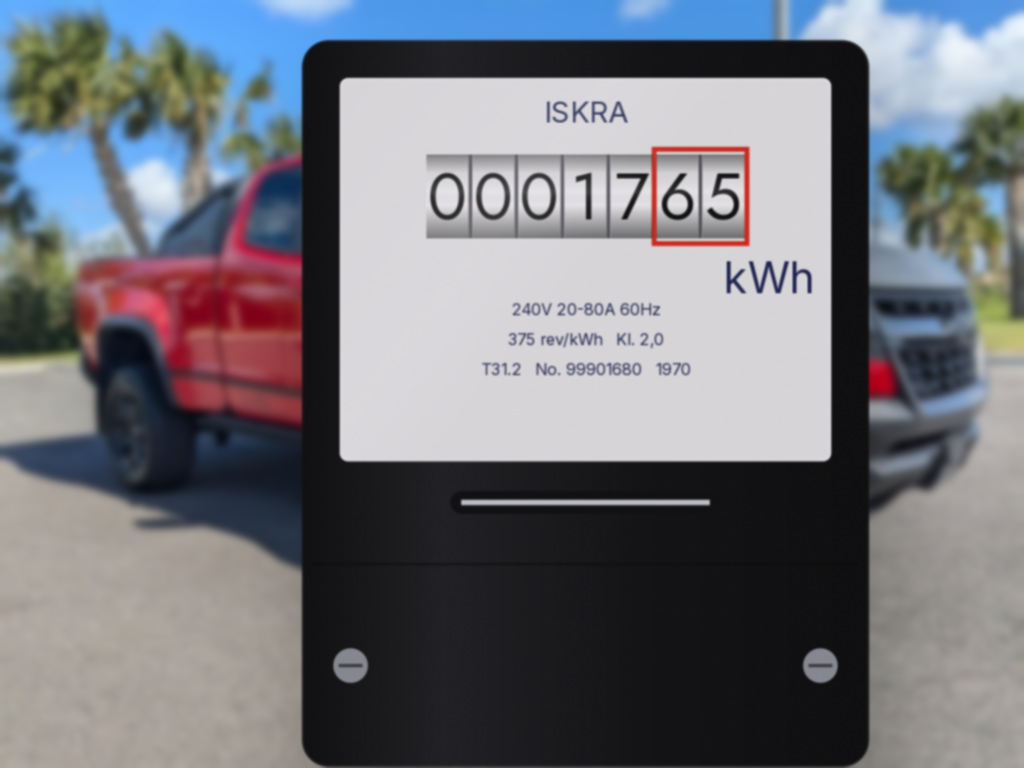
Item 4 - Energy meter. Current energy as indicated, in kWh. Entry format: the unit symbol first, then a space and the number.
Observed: kWh 17.65
